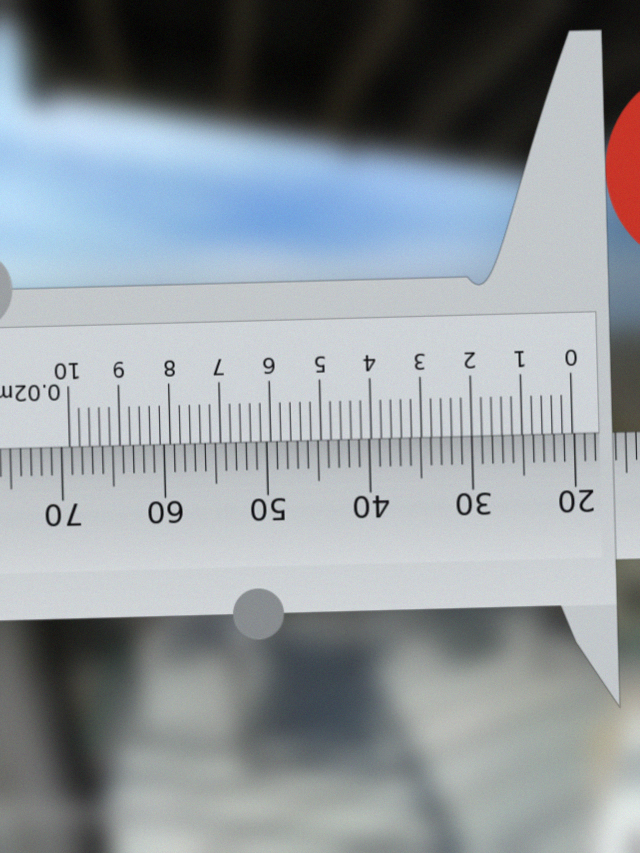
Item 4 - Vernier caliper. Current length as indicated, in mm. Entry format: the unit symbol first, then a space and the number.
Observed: mm 20.2
